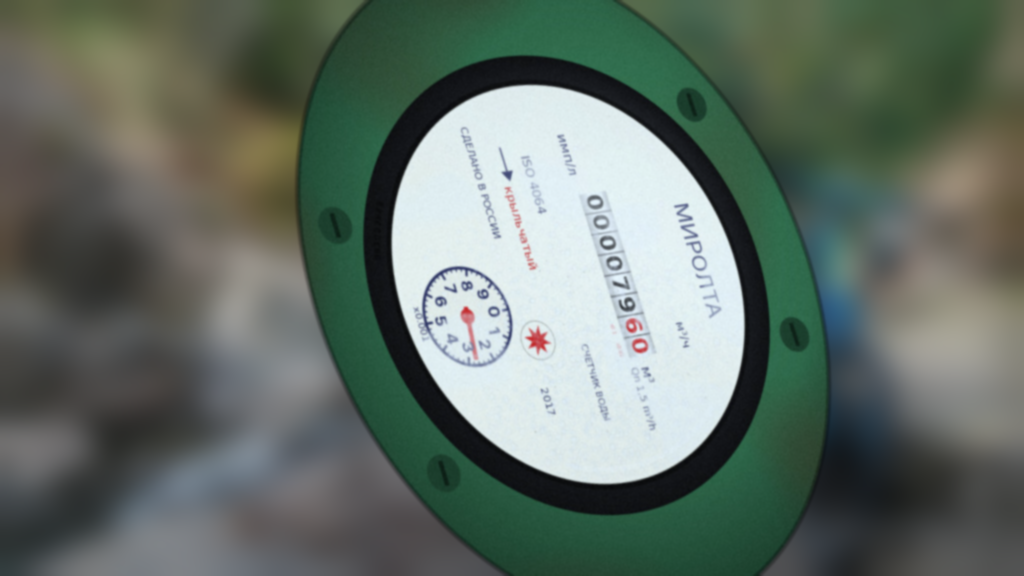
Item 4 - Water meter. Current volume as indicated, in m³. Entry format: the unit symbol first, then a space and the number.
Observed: m³ 79.602
